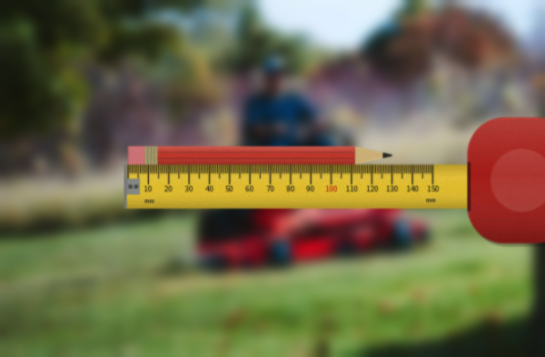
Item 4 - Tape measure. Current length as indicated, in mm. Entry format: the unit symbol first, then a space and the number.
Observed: mm 130
